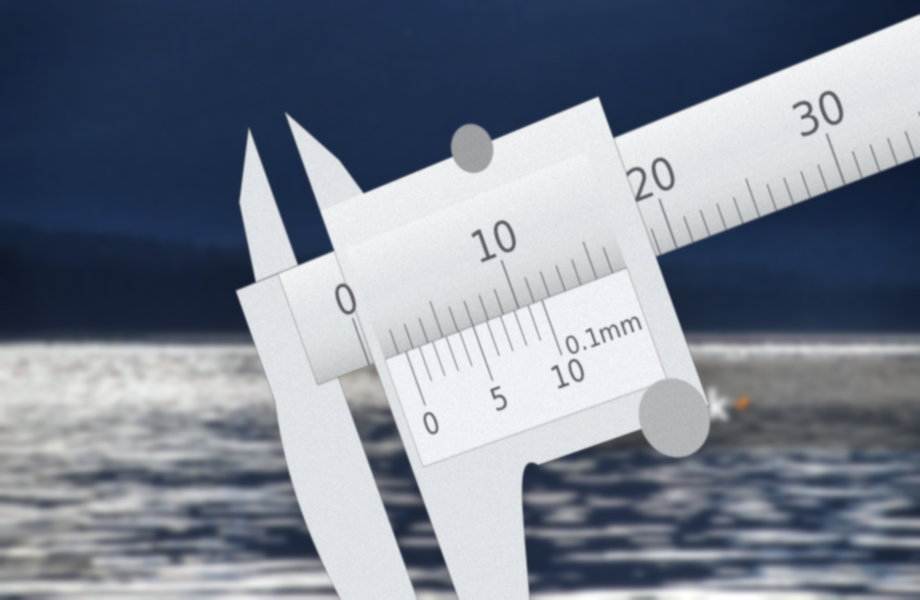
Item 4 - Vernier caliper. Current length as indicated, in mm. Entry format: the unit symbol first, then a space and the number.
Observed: mm 2.5
